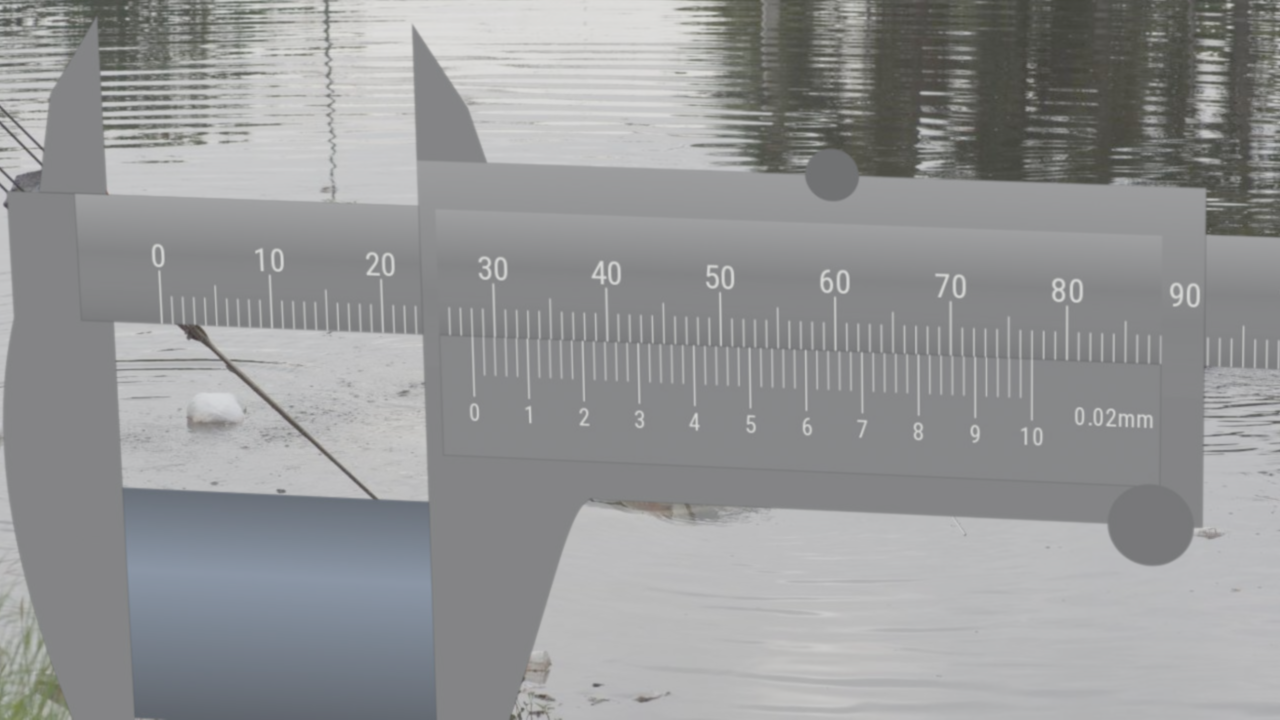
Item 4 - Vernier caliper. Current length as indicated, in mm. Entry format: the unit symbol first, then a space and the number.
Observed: mm 28.0
